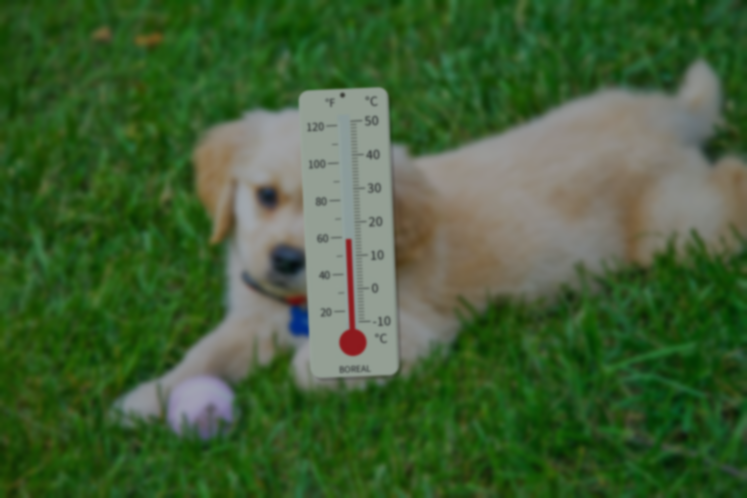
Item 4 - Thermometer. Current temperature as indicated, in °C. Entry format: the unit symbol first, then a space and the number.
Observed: °C 15
